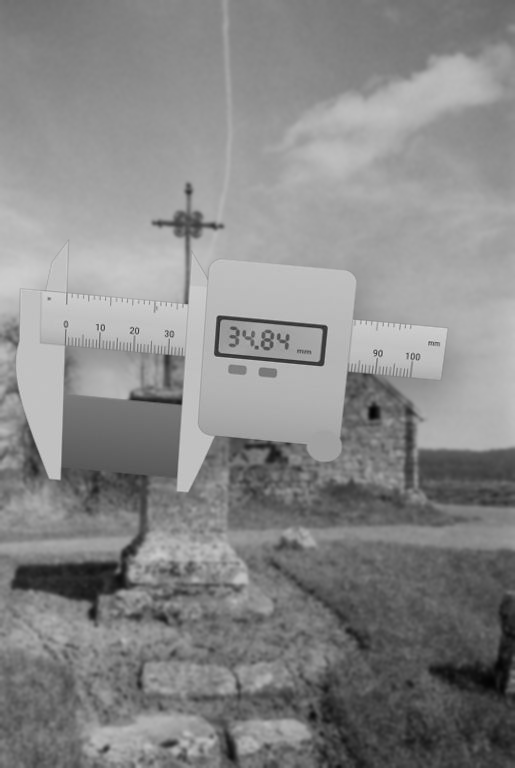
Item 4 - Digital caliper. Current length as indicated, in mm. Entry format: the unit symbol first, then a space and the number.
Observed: mm 34.84
